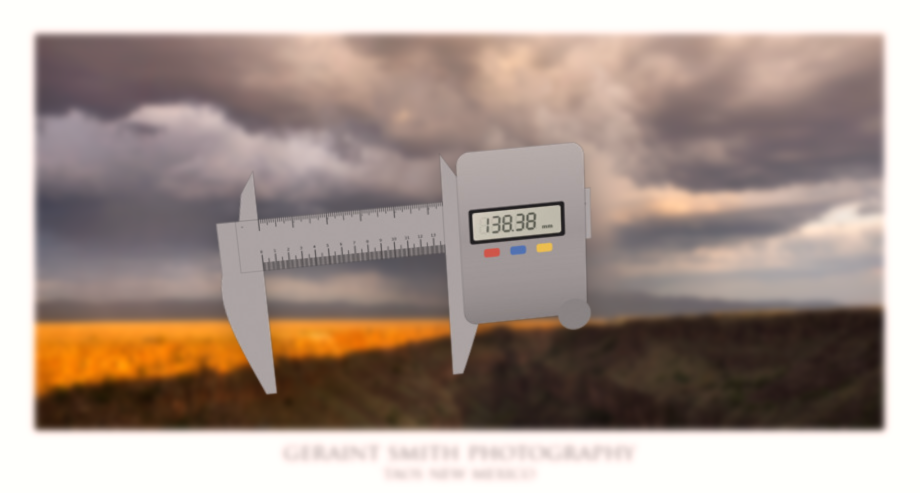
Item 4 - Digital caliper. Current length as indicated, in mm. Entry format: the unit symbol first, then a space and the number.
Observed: mm 138.38
